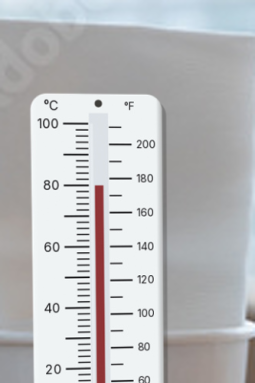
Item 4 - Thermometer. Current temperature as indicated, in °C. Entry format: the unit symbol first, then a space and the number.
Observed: °C 80
